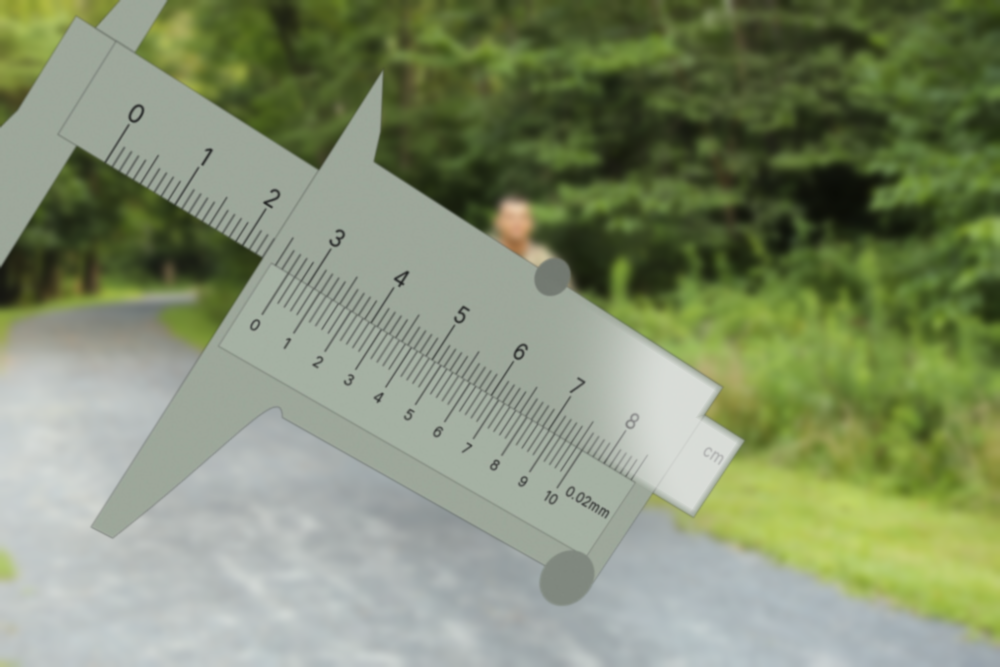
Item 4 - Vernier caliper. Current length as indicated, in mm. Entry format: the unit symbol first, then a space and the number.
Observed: mm 27.0
